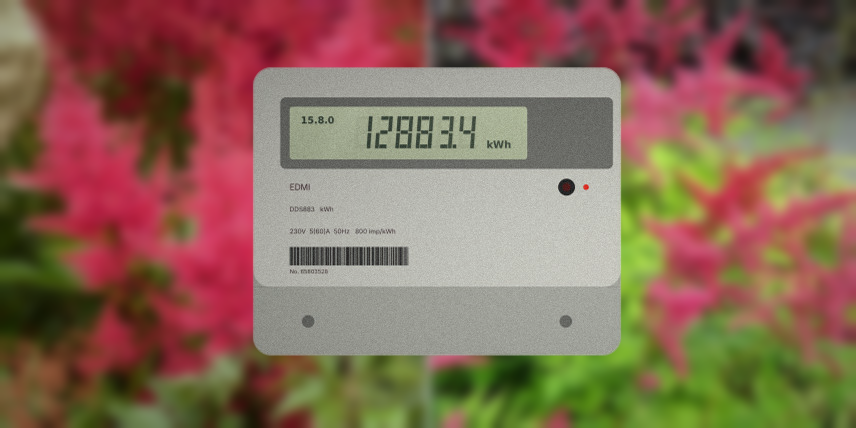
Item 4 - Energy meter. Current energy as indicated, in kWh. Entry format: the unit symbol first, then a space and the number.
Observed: kWh 12883.4
